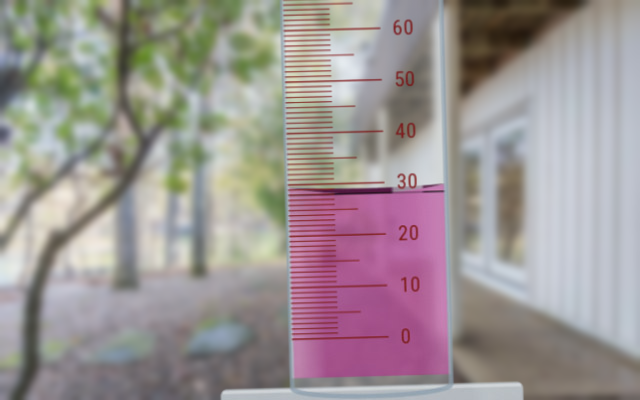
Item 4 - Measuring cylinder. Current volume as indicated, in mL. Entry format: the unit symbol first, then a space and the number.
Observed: mL 28
